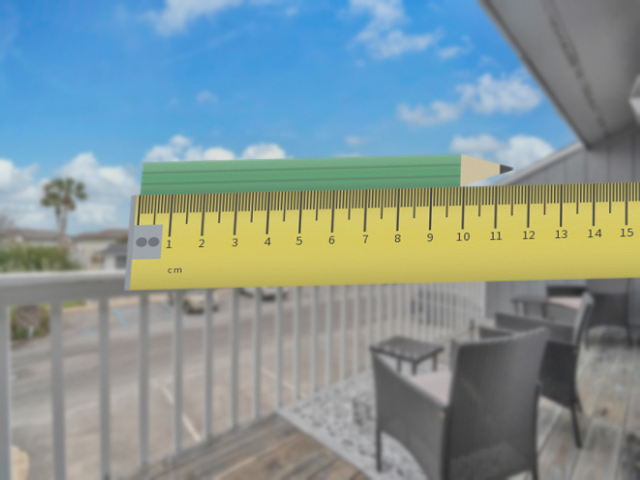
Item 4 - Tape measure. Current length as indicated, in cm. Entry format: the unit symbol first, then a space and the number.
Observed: cm 11.5
